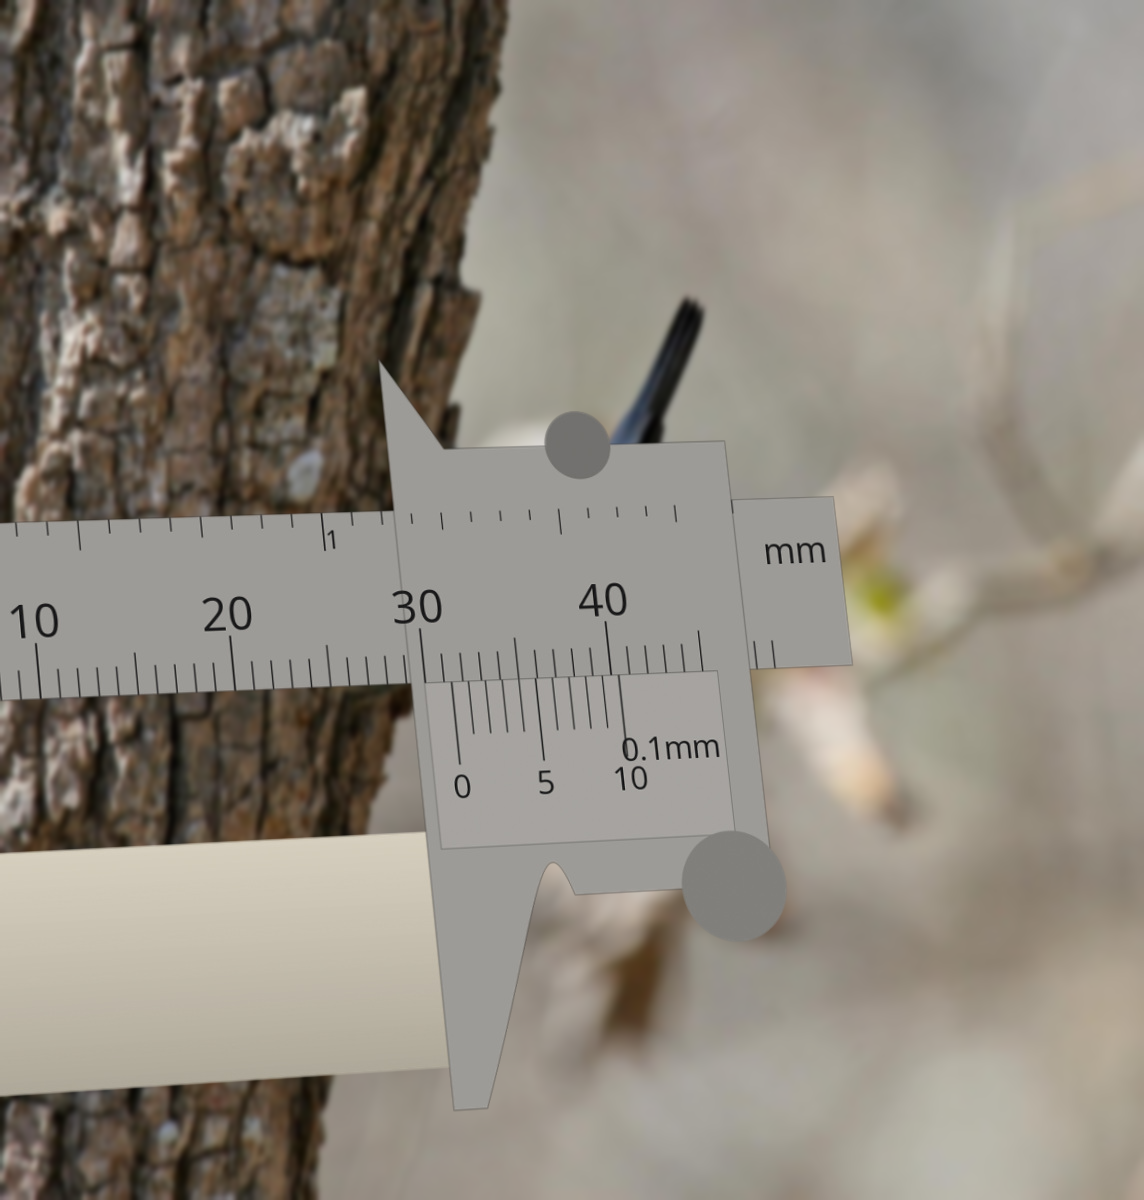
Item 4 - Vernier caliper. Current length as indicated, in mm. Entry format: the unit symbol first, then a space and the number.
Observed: mm 31.4
